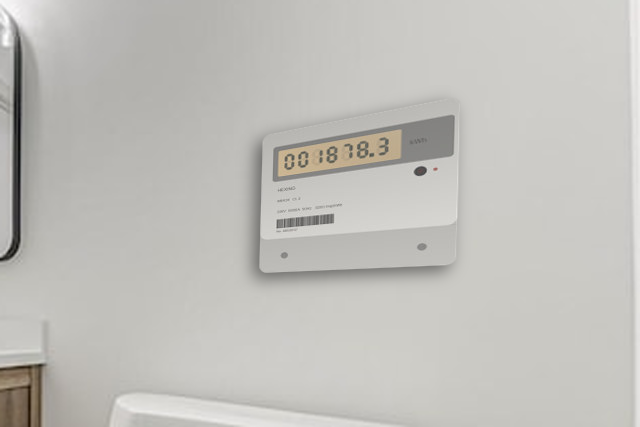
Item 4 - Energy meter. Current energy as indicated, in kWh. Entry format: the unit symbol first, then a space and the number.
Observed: kWh 1878.3
